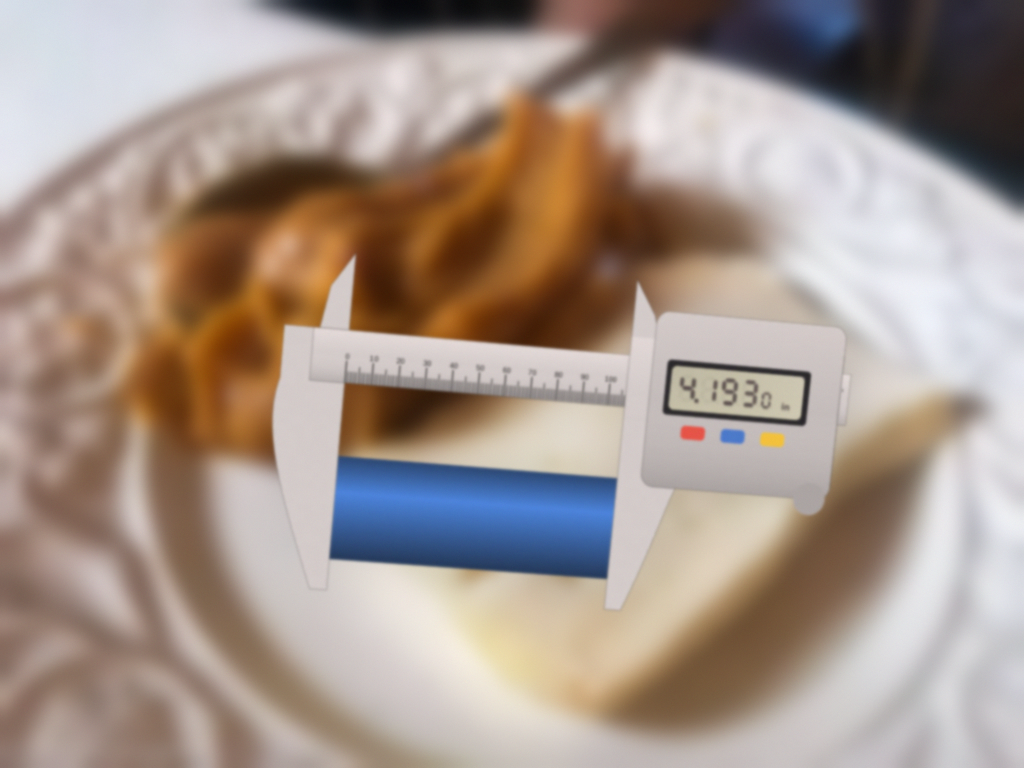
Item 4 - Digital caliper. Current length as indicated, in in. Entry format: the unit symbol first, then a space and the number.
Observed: in 4.1930
